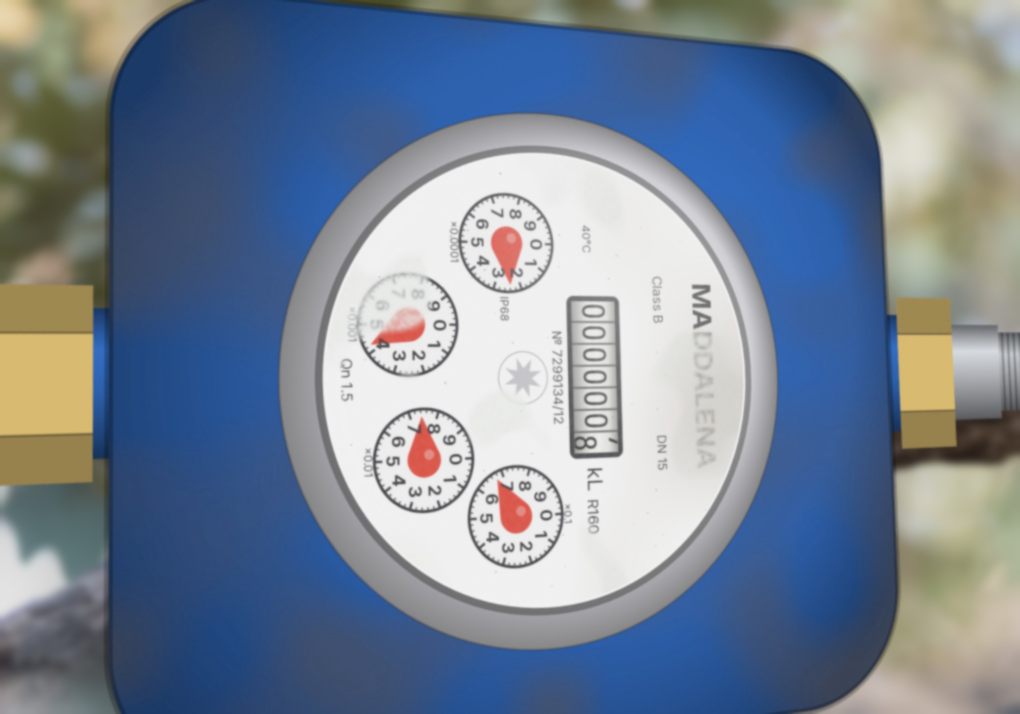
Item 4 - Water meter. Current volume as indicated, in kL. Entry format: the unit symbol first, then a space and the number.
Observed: kL 7.6742
